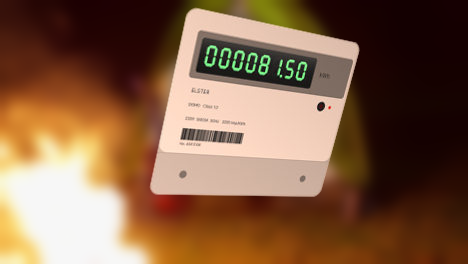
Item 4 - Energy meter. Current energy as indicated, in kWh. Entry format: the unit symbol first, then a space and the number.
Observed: kWh 81.50
